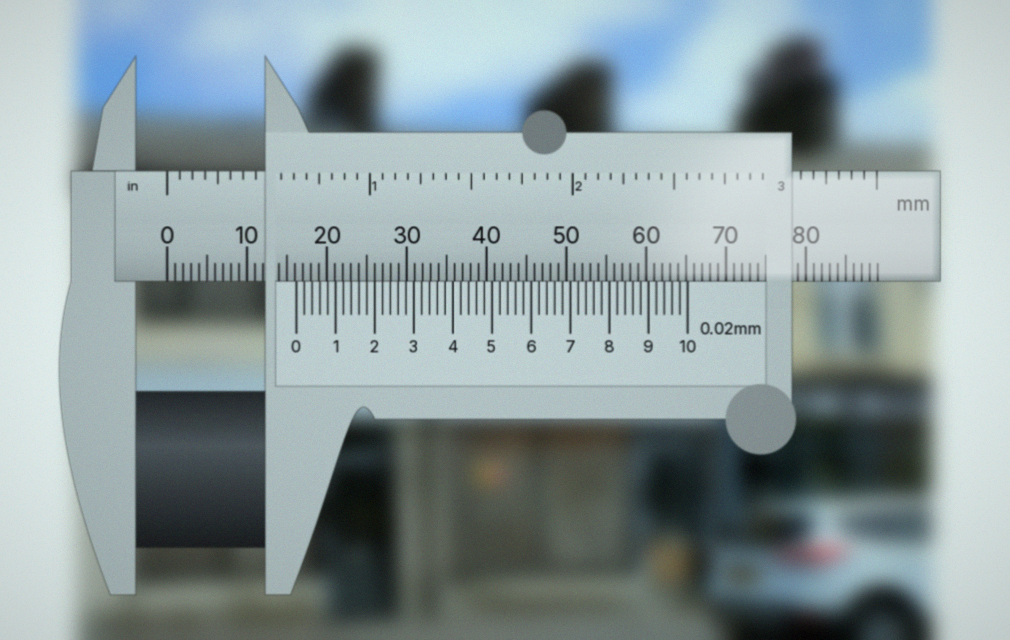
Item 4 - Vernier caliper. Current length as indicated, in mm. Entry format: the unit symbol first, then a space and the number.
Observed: mm 16.2
